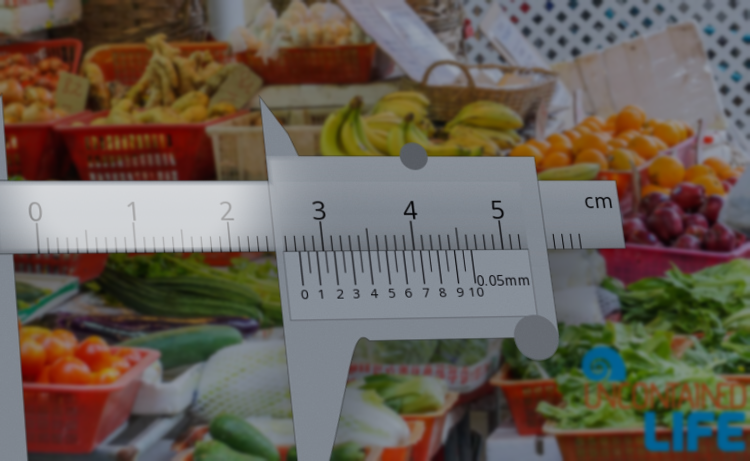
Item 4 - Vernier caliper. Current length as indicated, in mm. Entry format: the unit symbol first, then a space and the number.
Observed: mm 27.4
